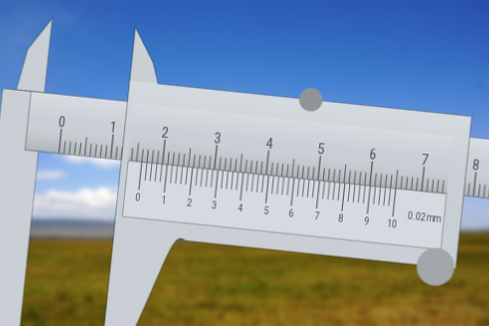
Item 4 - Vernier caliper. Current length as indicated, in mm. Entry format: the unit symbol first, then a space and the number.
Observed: mm 16.0
